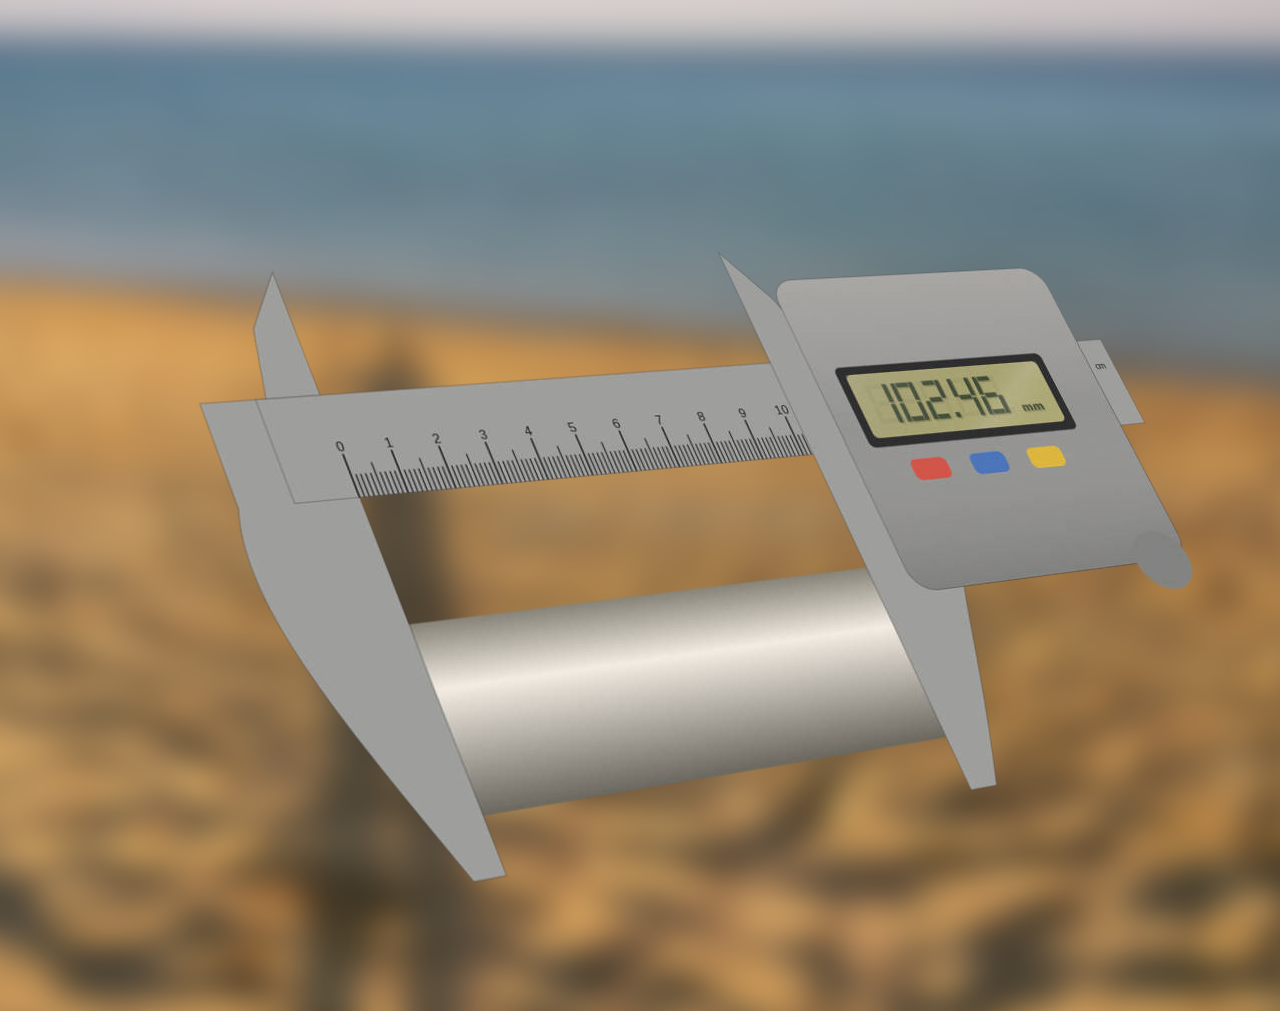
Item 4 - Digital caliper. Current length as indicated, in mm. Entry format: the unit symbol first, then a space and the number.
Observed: mm 102.46
